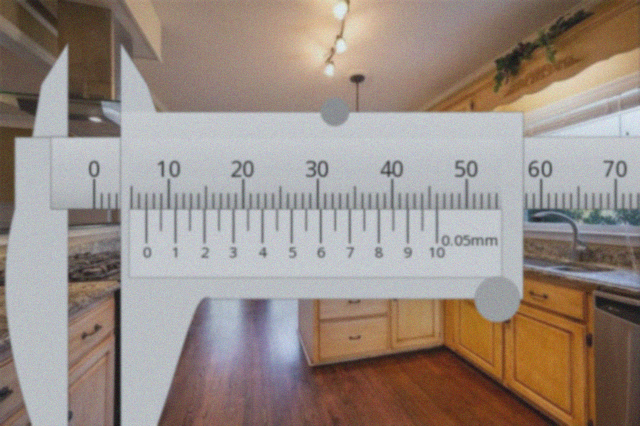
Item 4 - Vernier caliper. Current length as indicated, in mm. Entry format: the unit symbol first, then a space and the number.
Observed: mm 7.0
